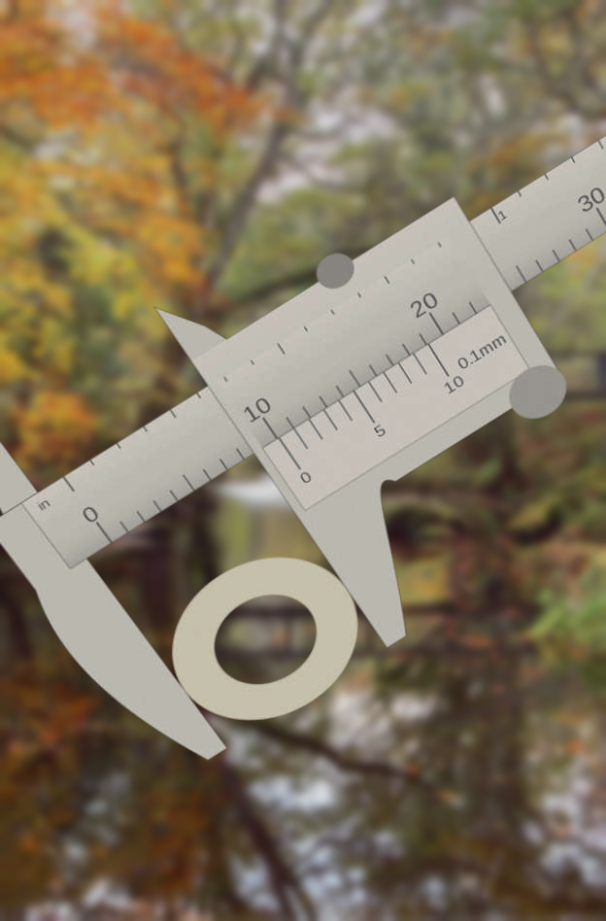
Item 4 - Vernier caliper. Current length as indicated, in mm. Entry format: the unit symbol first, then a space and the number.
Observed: mm 10.1
